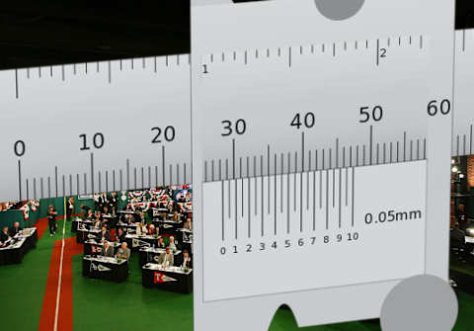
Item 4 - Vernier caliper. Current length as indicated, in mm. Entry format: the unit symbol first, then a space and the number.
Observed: mm 28.4
